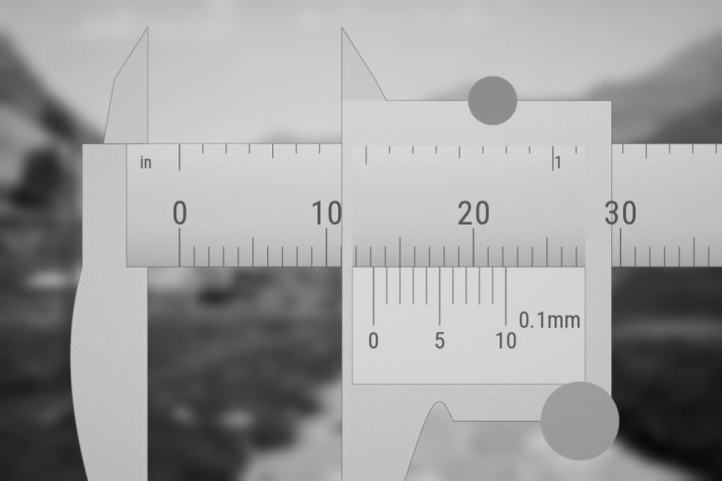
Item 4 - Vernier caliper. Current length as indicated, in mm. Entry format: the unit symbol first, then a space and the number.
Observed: mm 13.2
